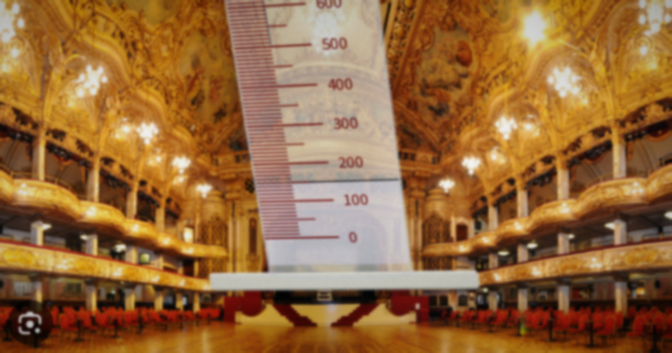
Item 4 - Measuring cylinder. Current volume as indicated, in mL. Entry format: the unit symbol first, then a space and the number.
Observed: mL 150
